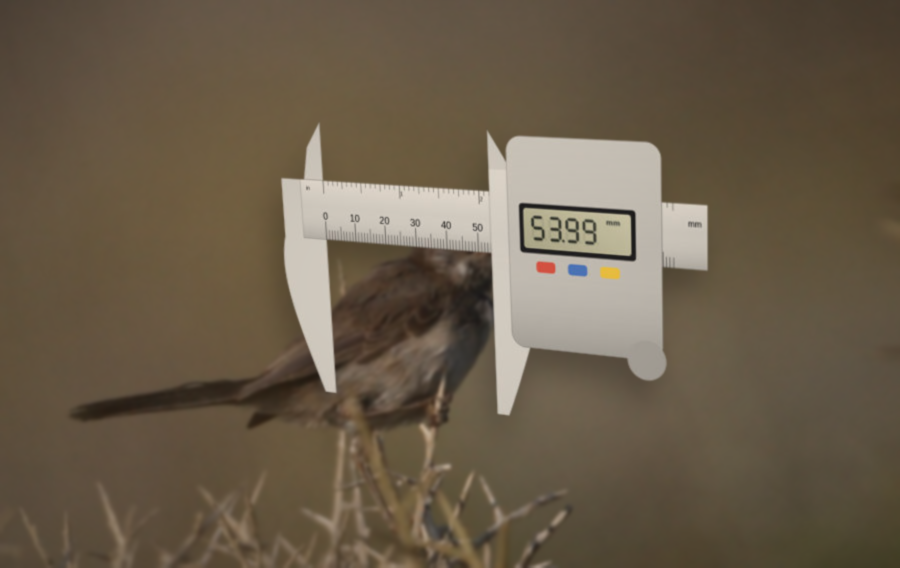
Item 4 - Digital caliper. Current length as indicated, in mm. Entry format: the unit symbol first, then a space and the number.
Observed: mm 53.99
